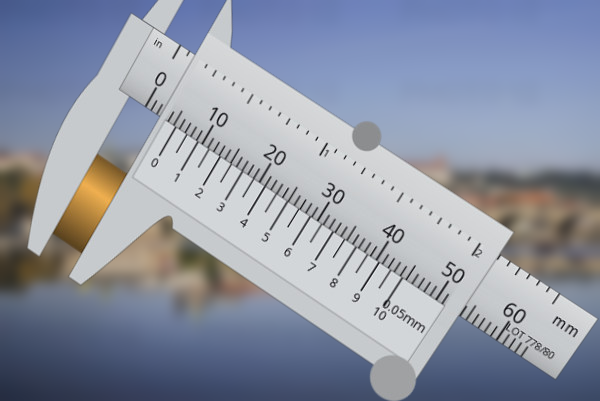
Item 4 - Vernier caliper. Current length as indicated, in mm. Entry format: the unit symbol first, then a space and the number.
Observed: mm 5.4
